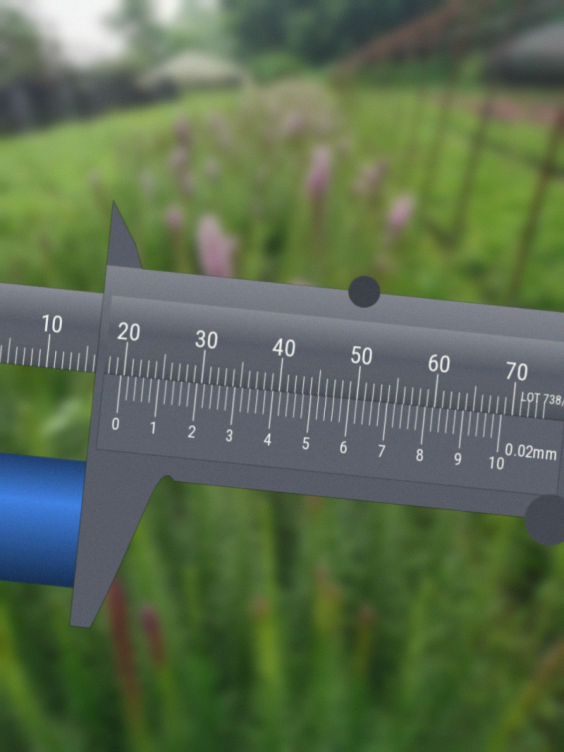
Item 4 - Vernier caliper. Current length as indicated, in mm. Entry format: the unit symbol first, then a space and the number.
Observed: mm 19.6
